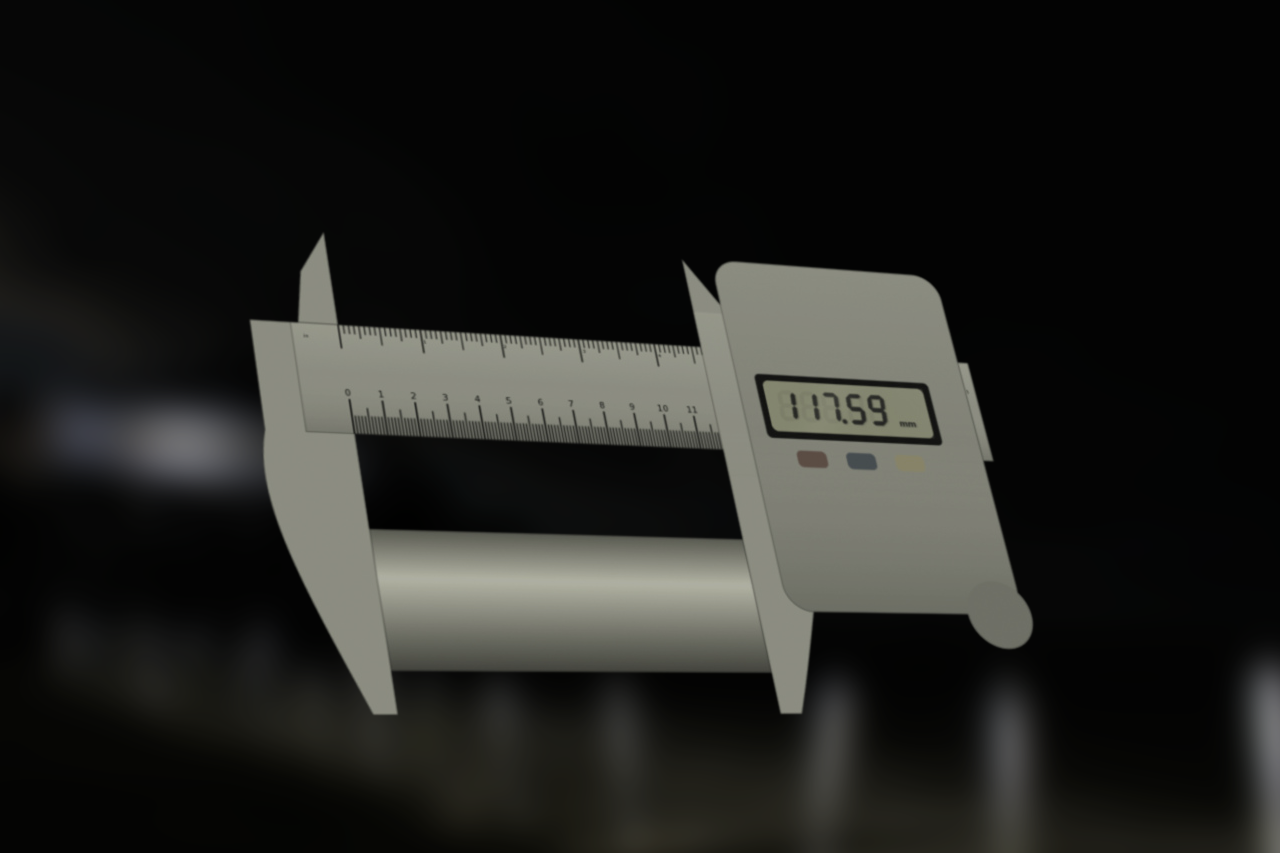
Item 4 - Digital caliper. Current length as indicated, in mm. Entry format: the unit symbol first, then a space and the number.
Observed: mm 117.59
